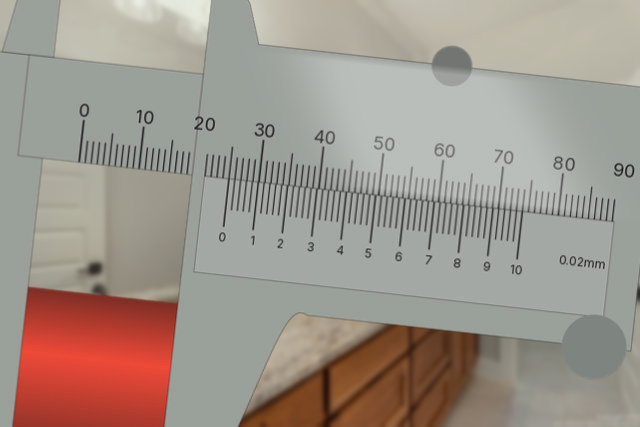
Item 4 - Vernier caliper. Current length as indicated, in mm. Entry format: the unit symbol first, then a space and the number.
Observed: mm 25.0
